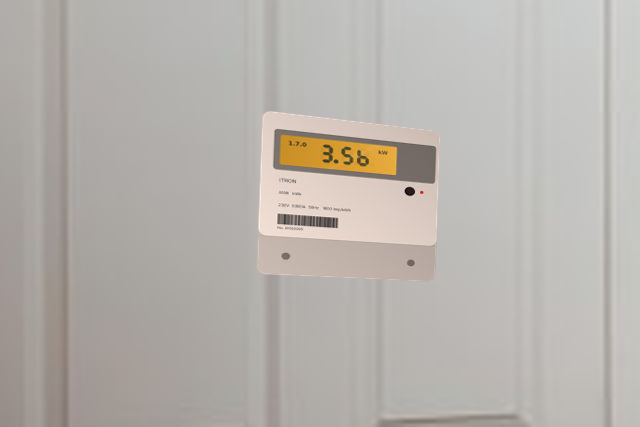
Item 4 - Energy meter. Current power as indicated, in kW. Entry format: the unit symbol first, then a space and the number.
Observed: kW 3.56
